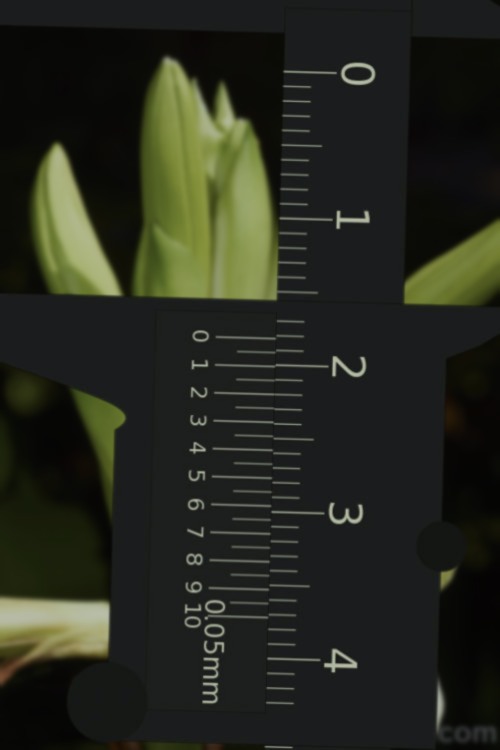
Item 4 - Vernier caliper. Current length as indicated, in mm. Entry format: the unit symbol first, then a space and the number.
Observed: mm 18.2
